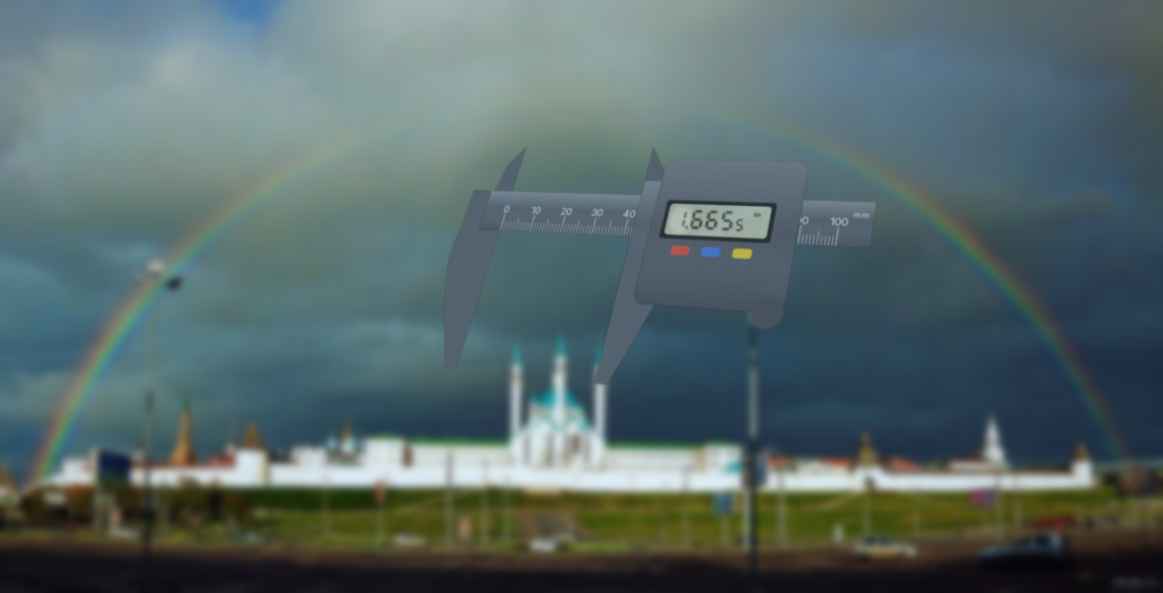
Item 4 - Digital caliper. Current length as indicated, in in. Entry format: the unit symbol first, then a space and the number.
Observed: in 1.6655
